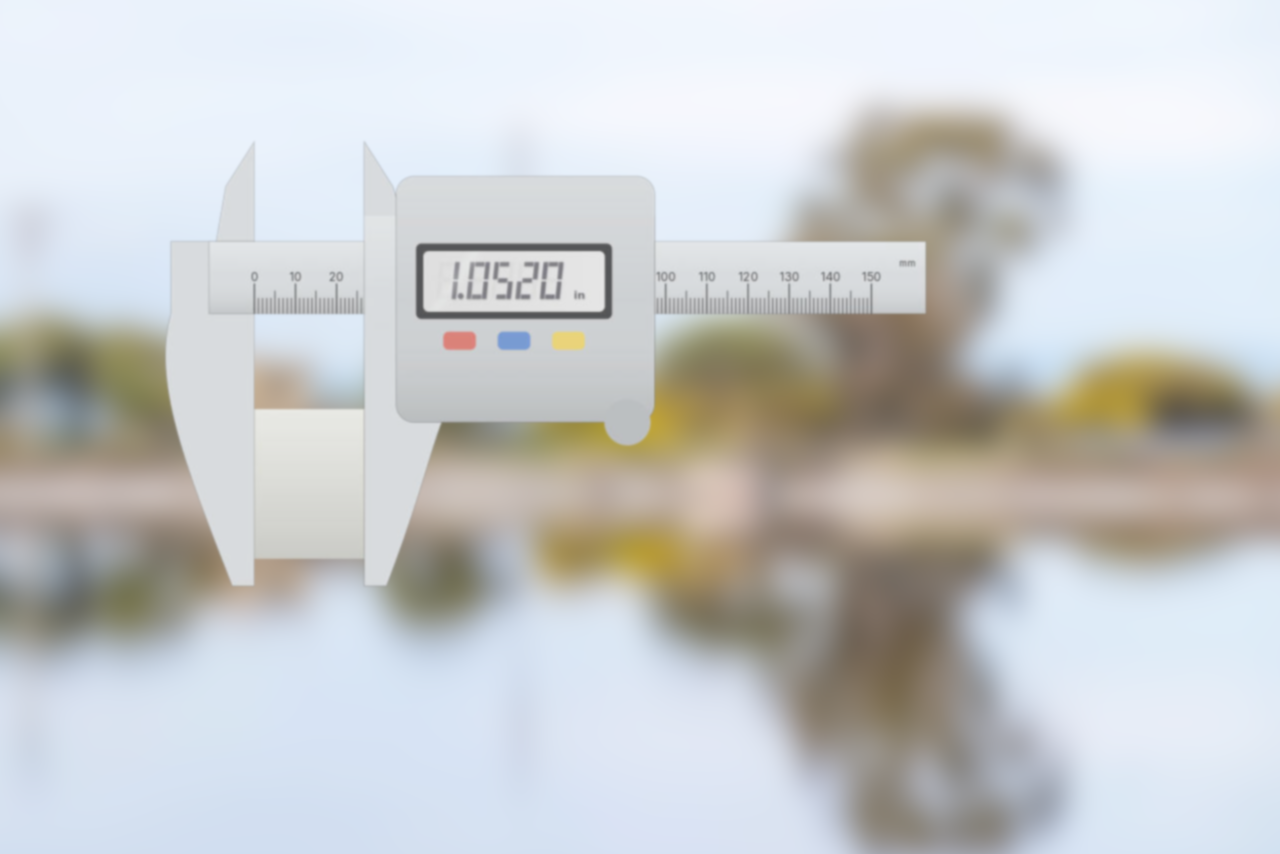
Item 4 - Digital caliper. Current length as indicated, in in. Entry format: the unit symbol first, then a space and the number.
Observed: in 1.0520
